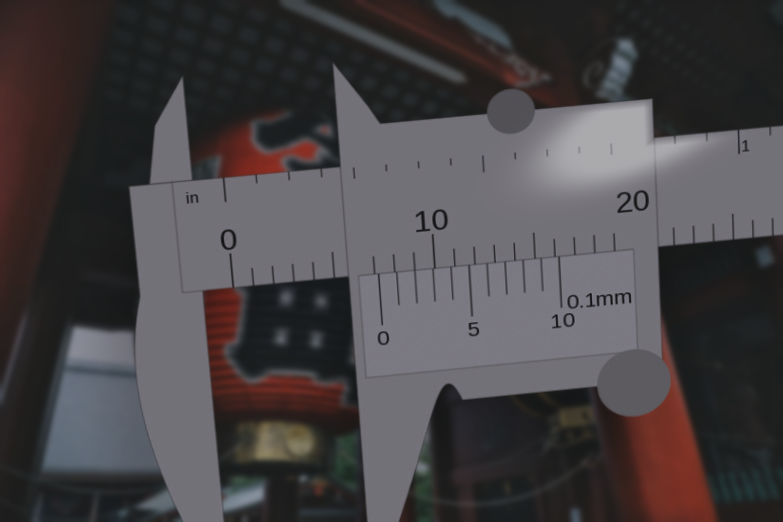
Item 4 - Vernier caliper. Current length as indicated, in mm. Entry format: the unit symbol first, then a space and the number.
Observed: mm 7.2
